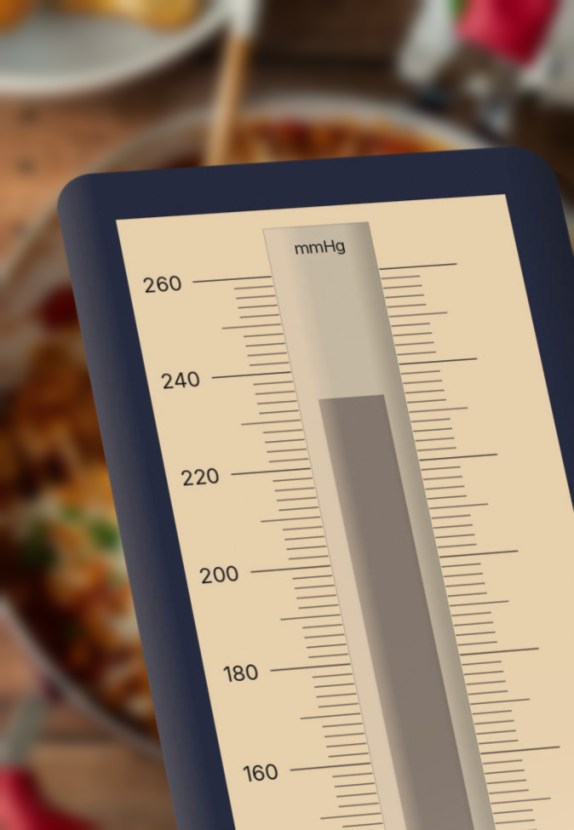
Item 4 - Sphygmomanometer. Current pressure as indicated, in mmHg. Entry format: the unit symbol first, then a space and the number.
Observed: mmHg 234
